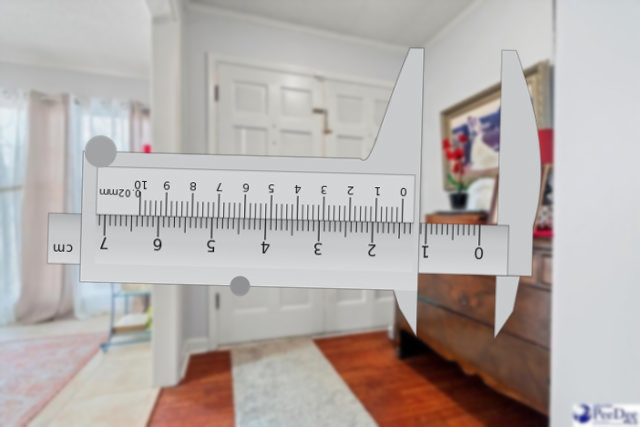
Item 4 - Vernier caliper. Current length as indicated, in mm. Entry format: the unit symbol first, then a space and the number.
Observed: mm 14.5
